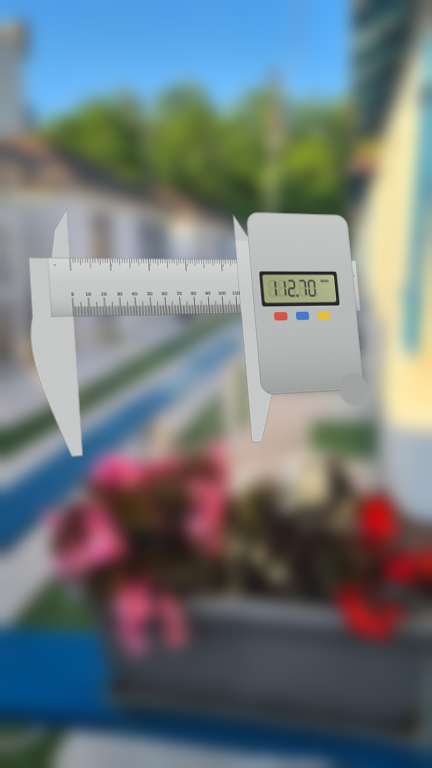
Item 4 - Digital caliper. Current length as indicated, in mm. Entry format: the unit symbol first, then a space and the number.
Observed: mm 112.70
